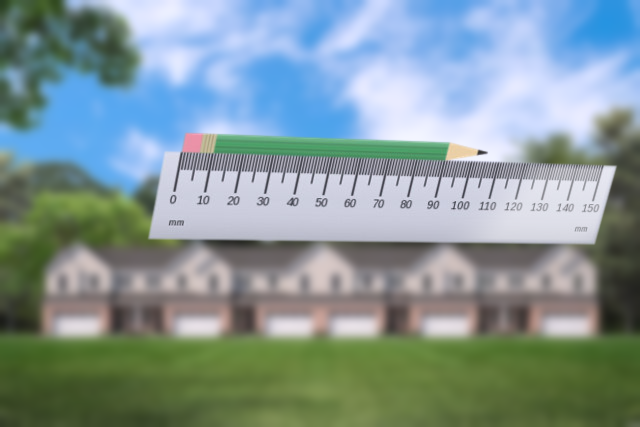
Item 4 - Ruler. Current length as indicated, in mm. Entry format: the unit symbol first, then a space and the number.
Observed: mm 105
